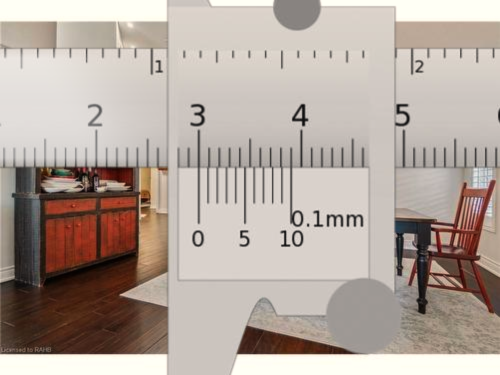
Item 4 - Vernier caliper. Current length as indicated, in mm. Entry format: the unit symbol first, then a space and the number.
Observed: mm 30.0
